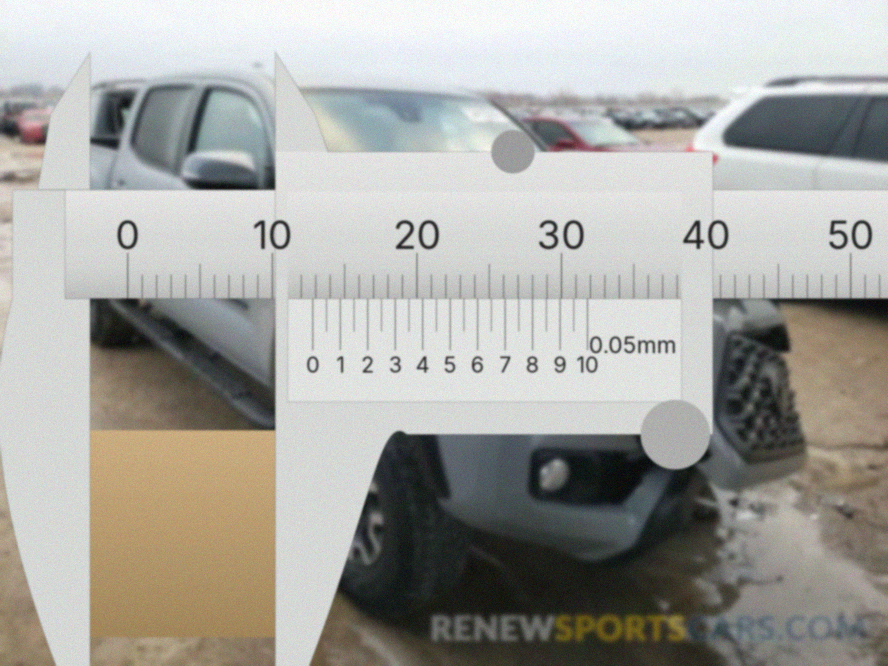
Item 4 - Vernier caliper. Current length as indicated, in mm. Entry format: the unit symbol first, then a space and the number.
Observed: mm 12.8
